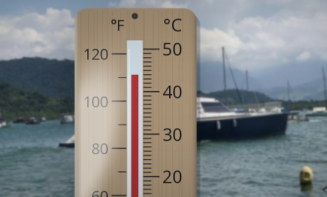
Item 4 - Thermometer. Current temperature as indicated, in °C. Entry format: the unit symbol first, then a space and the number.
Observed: °C 44
